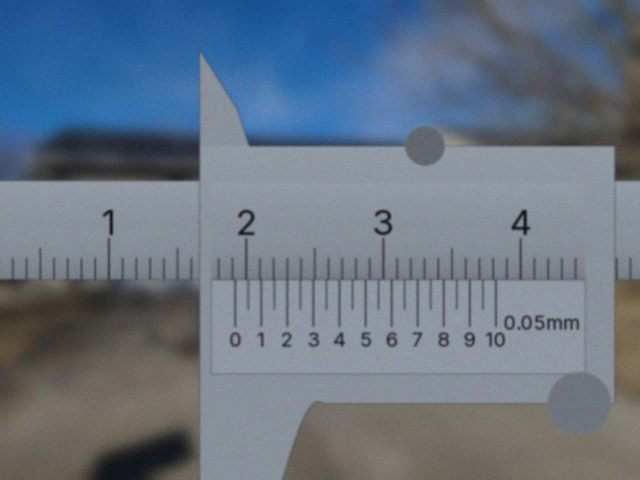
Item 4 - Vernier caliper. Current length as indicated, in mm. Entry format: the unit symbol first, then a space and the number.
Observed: mm 19.2
